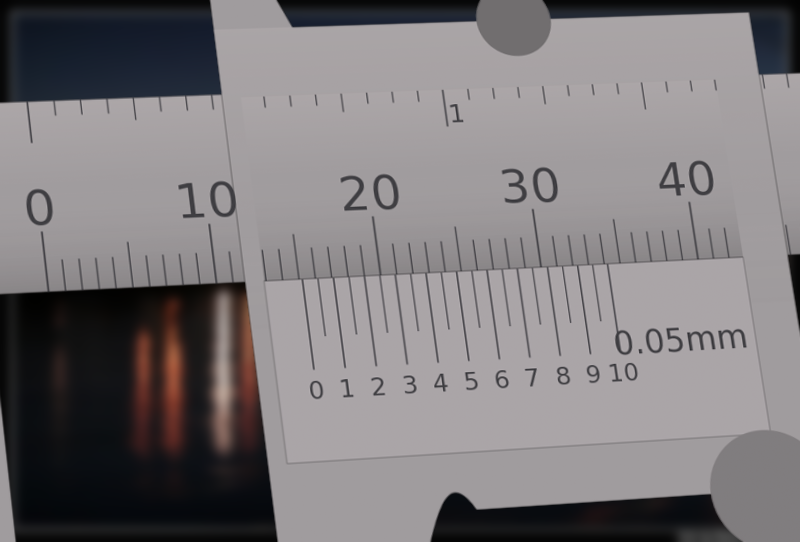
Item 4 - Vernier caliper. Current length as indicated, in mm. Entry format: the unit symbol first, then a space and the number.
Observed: mm 15.2
